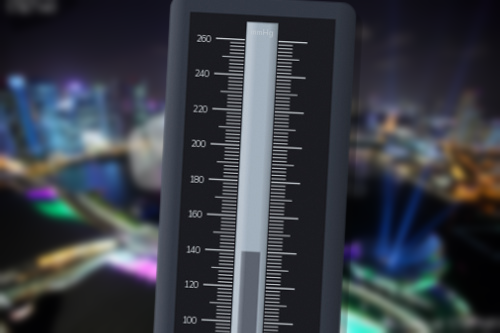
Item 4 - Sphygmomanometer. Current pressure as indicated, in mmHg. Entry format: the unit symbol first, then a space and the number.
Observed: mmHg 140
